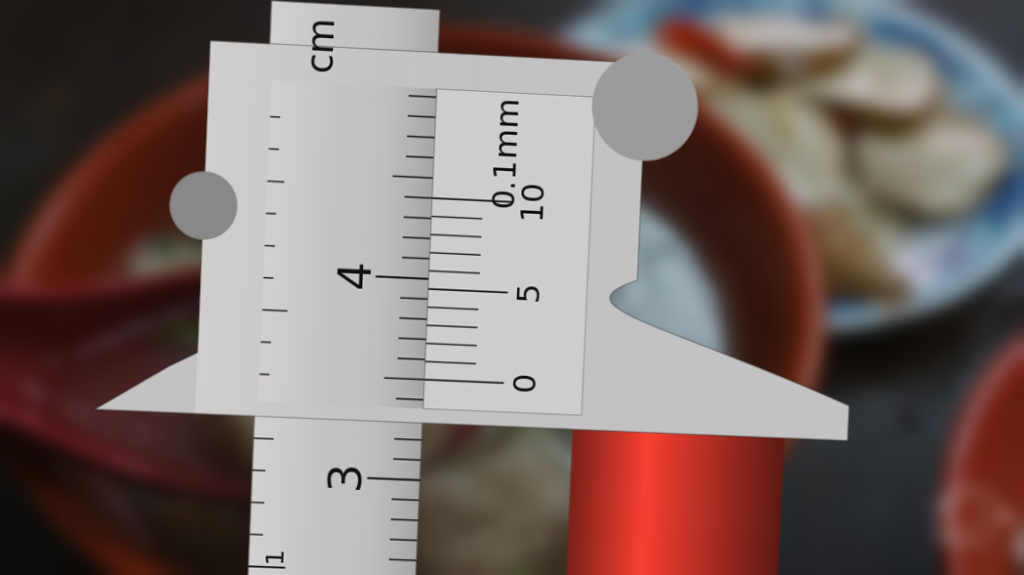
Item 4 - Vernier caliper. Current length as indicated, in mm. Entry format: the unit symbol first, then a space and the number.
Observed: mm 35.0
